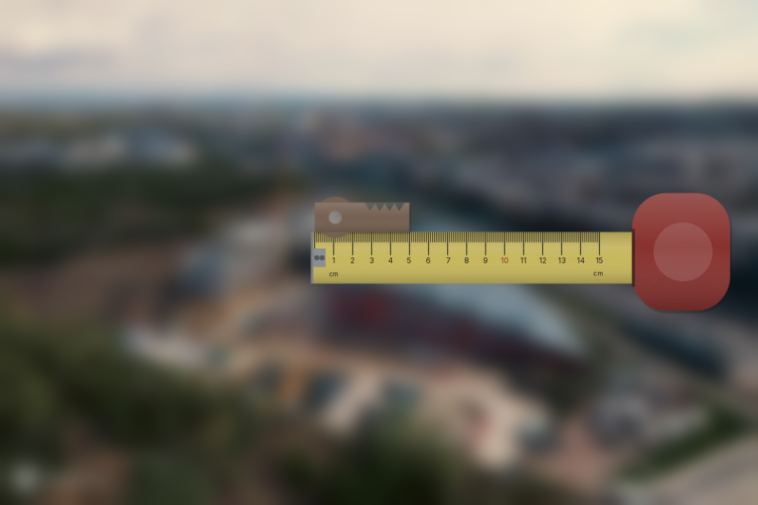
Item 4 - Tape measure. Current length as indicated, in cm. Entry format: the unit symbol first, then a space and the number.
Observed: cm 5
